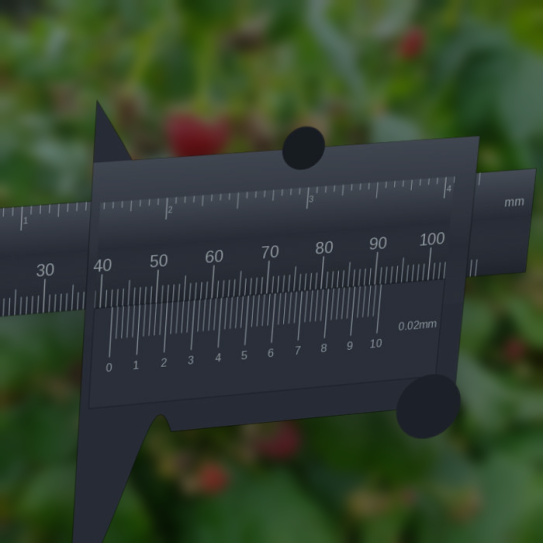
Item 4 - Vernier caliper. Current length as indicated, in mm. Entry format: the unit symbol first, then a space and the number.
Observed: mm 42.2
